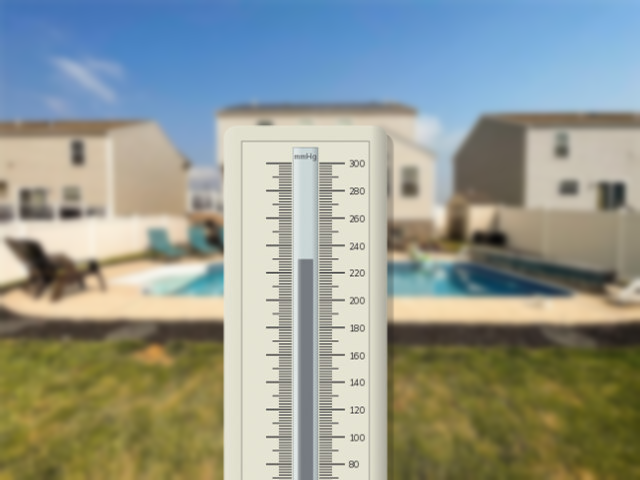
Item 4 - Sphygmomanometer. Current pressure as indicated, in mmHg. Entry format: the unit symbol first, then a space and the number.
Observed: mmHg 230
